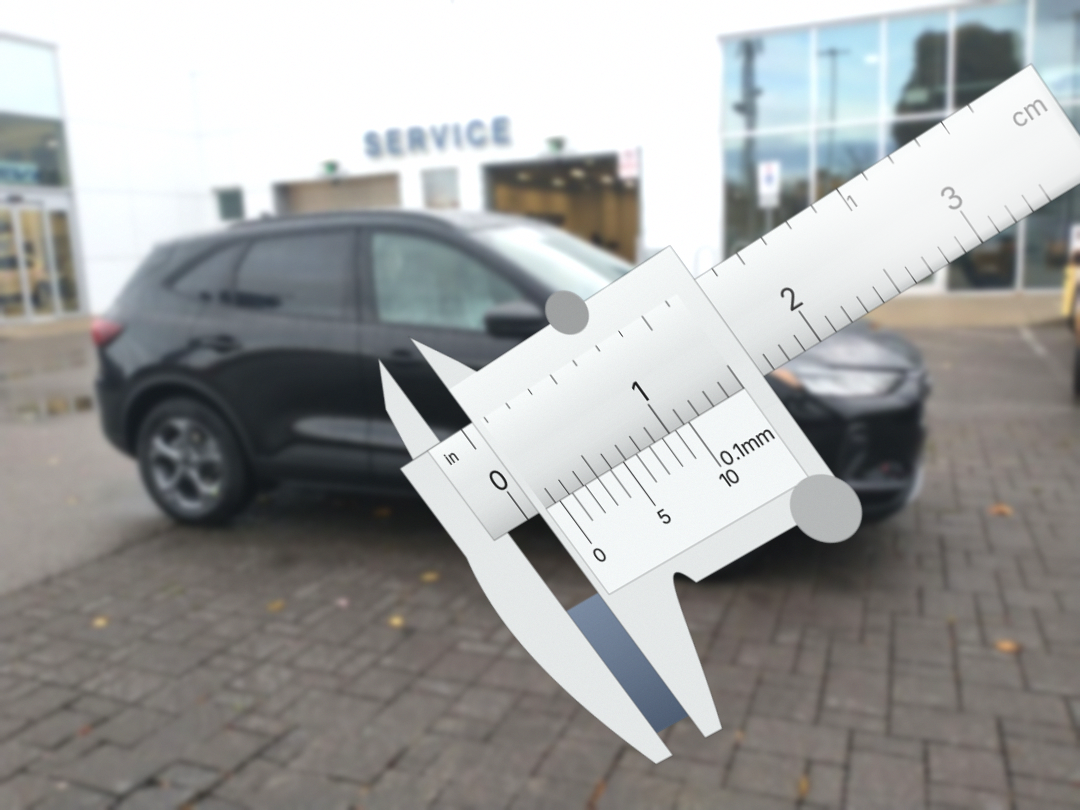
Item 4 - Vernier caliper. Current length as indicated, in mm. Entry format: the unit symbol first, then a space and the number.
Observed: mm 2.3
